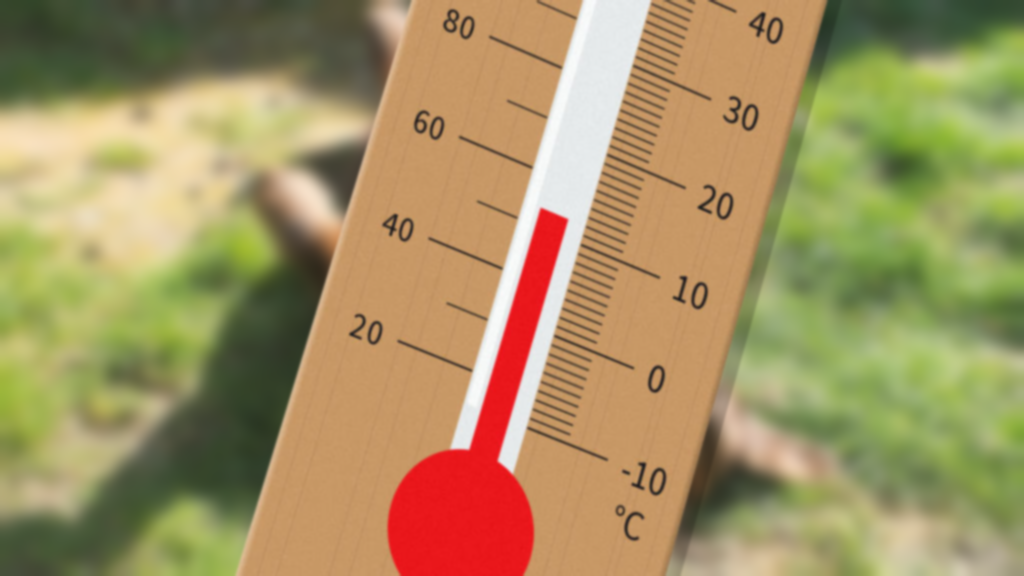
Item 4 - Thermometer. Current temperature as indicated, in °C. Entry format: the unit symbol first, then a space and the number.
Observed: °C 12
